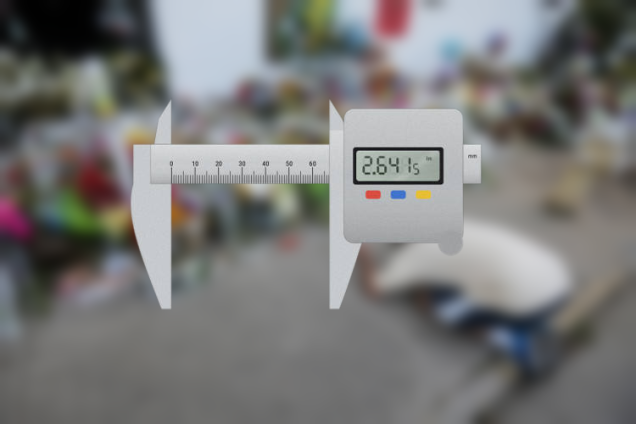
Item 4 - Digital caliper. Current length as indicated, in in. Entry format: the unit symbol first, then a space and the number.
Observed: in 2.6415
